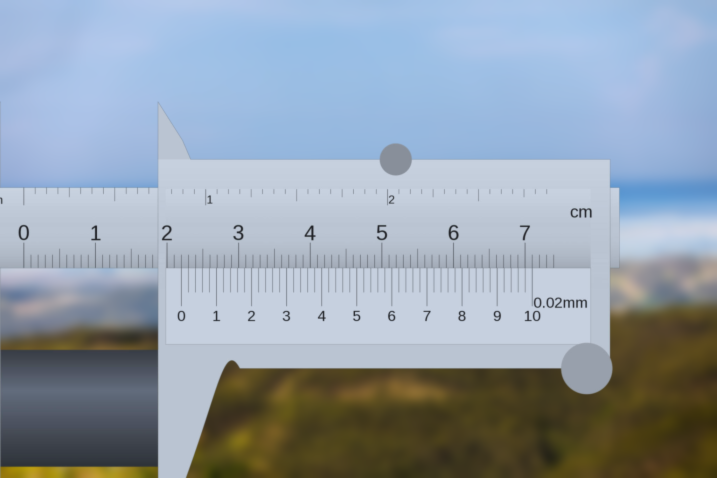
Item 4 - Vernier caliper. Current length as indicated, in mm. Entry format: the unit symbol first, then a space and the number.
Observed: mm 22.0
